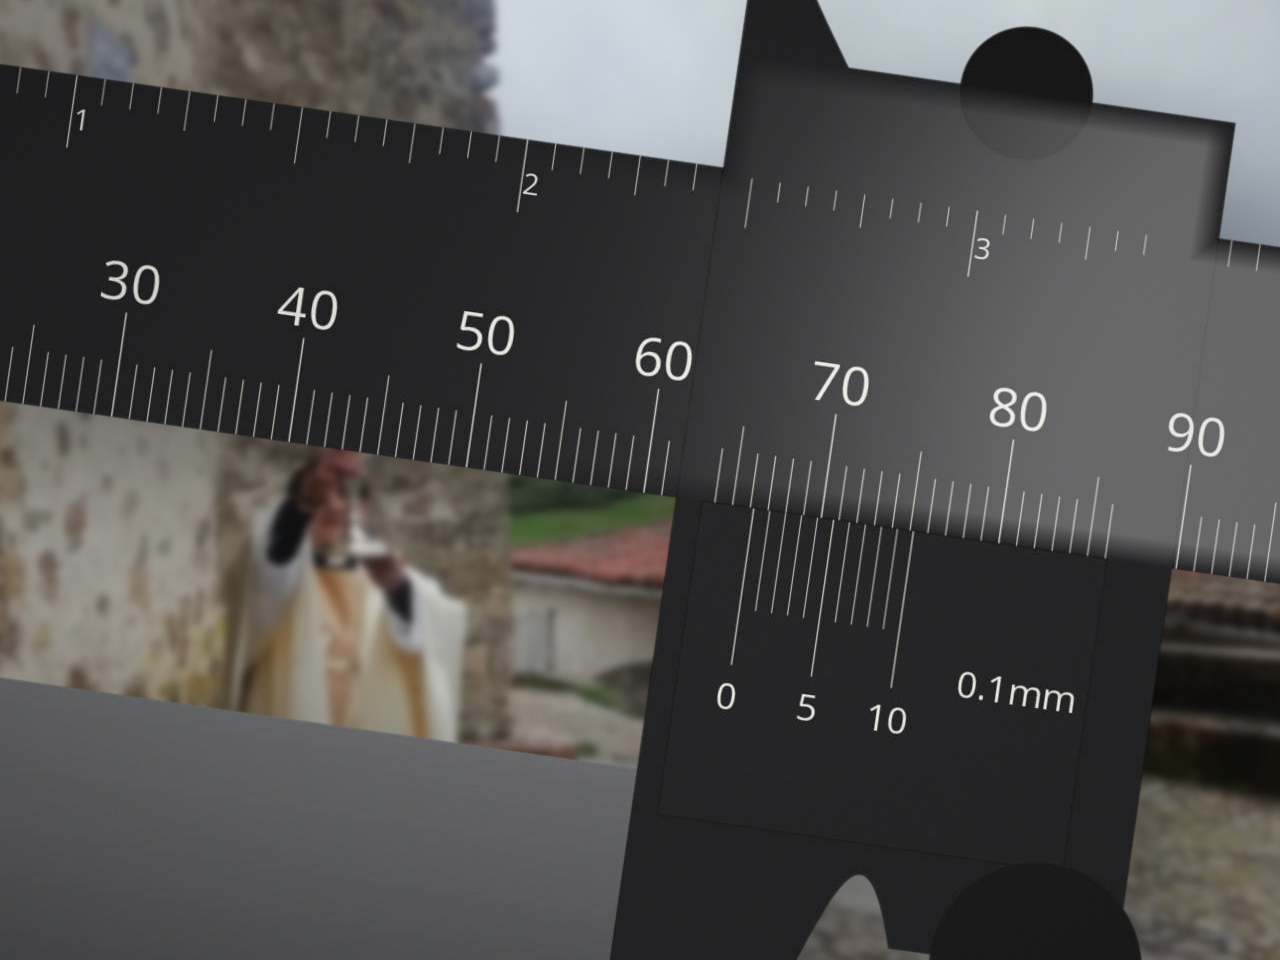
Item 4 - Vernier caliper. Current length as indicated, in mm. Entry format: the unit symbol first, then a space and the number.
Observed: mm 66.2
